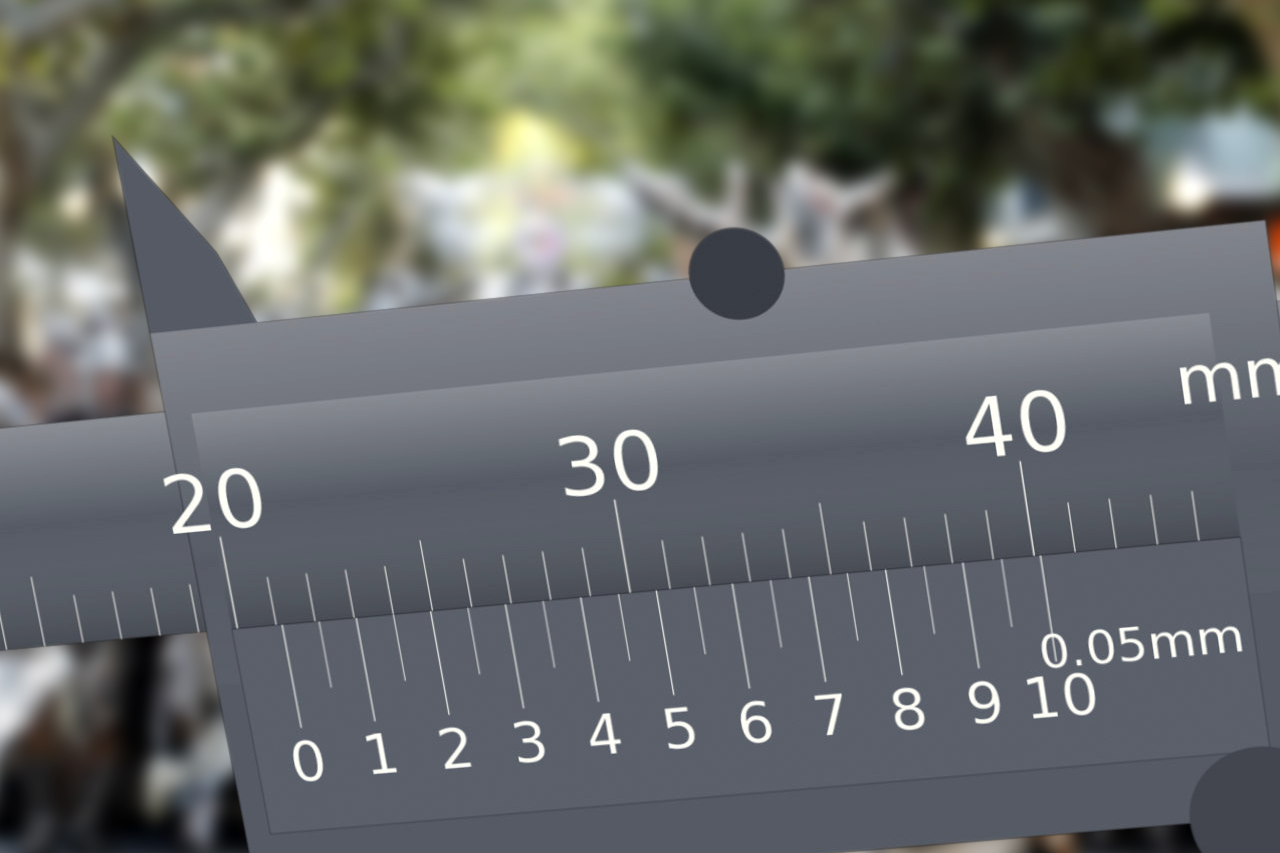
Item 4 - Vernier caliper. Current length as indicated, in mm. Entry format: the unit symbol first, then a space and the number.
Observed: mm 21.15
